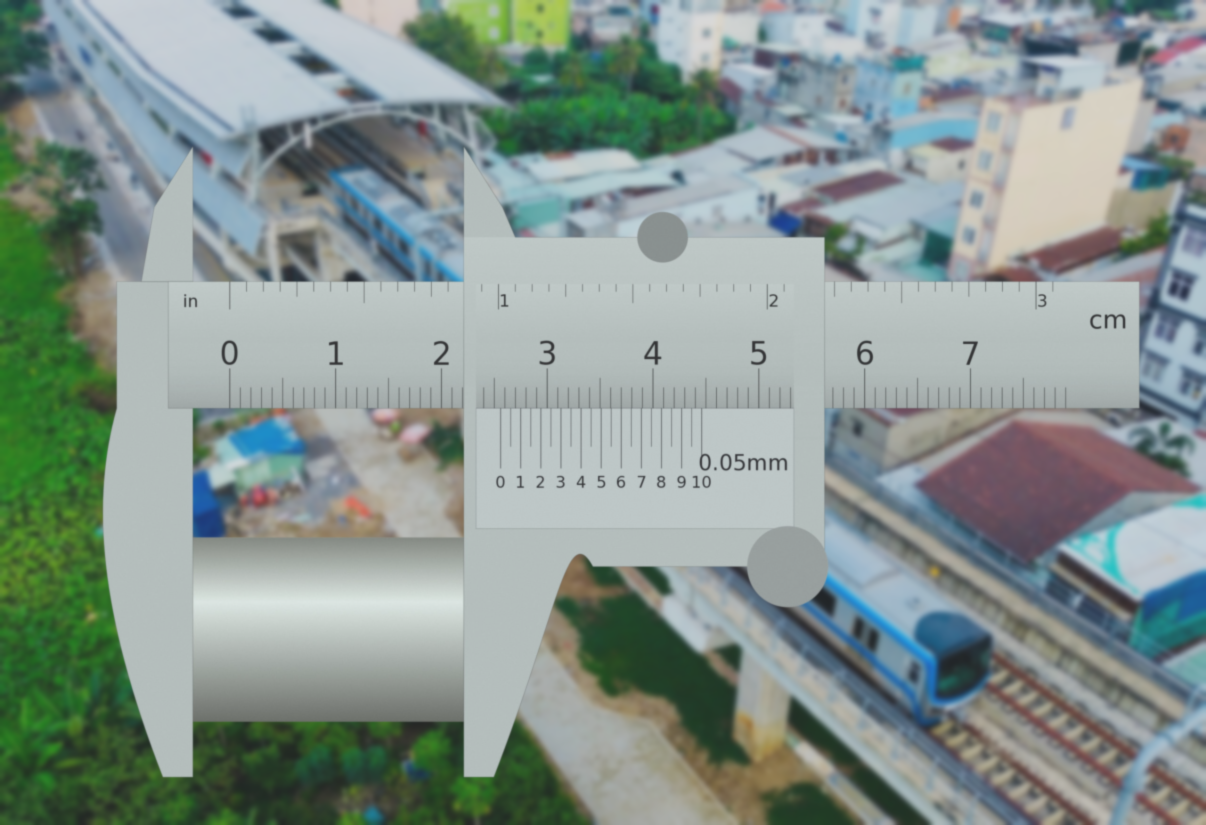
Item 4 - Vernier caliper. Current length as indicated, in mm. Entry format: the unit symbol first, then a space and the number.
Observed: mm 25.6
